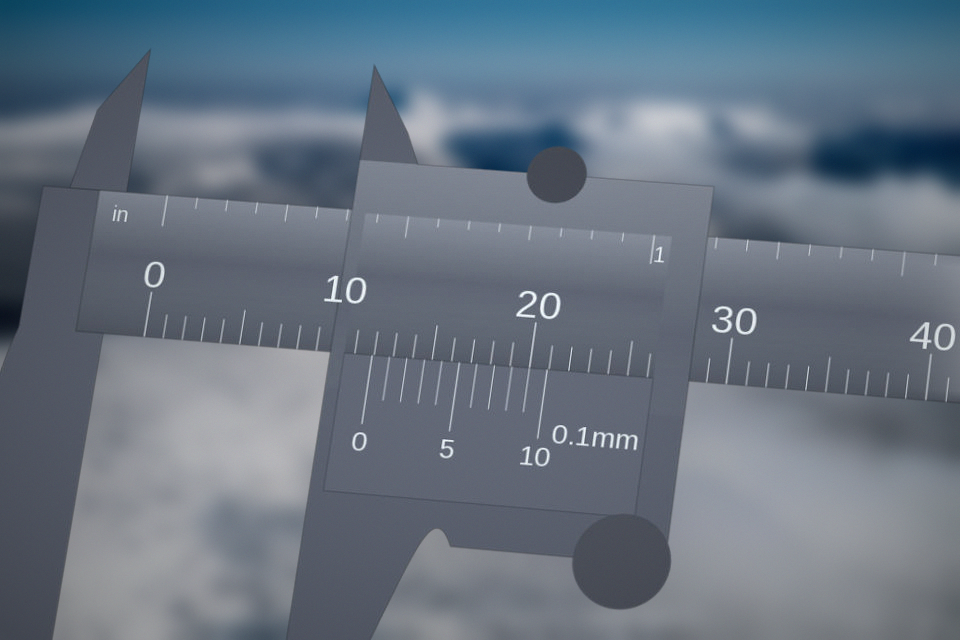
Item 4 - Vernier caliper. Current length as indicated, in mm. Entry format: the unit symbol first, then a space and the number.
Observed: mm 11.9
